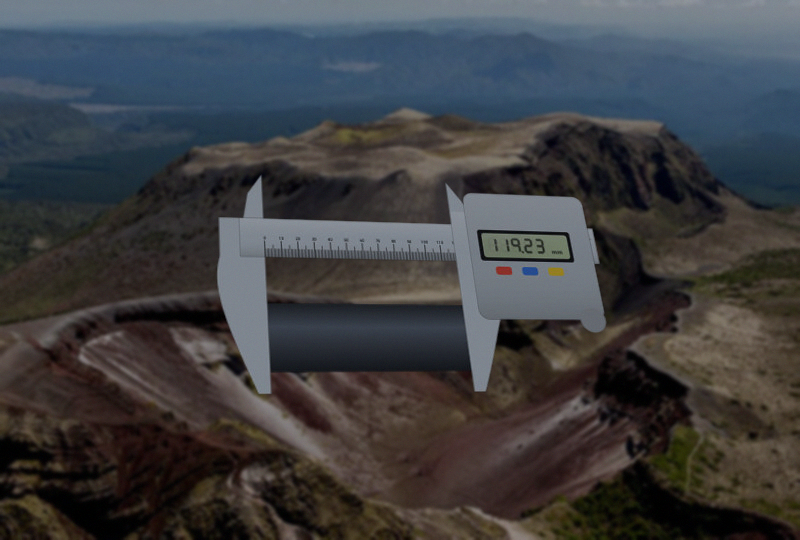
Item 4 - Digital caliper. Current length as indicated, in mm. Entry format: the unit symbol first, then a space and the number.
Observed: mm 119.23
